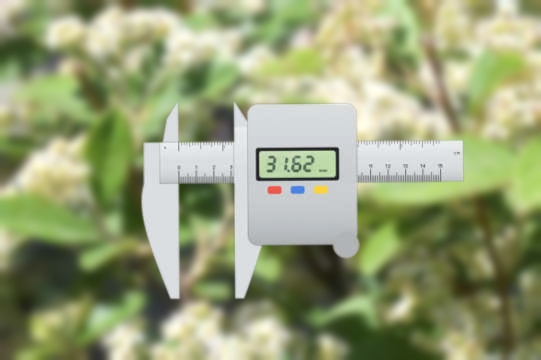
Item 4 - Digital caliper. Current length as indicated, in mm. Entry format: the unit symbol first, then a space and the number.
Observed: mm 31.62
